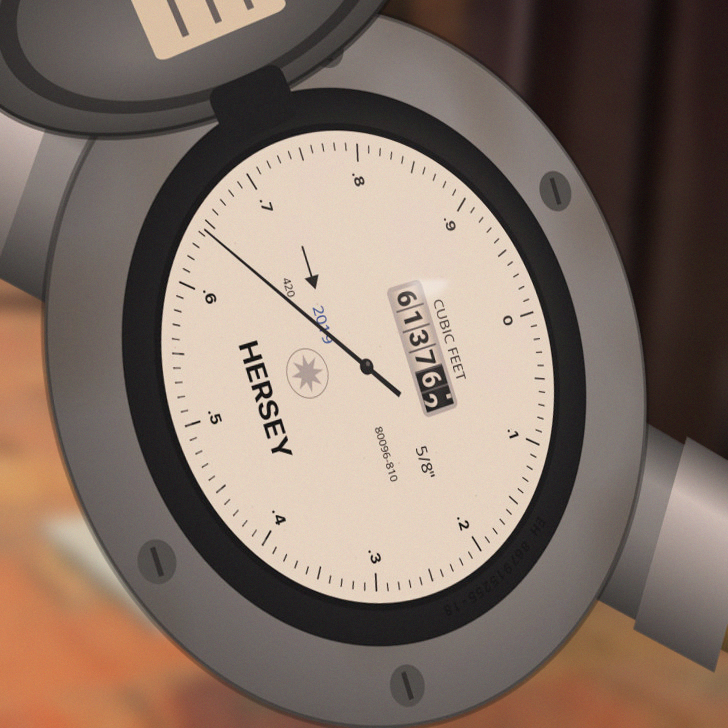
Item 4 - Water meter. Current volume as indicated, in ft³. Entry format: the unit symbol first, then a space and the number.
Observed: ft³ 613761.64
